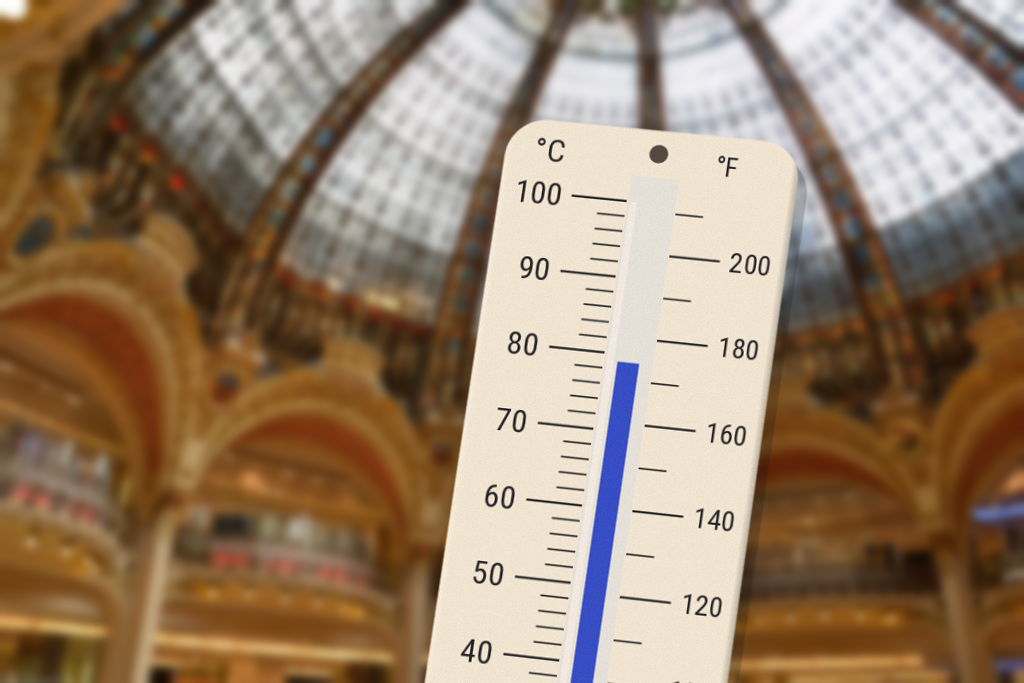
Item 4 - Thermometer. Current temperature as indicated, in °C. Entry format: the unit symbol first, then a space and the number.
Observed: °C 79
